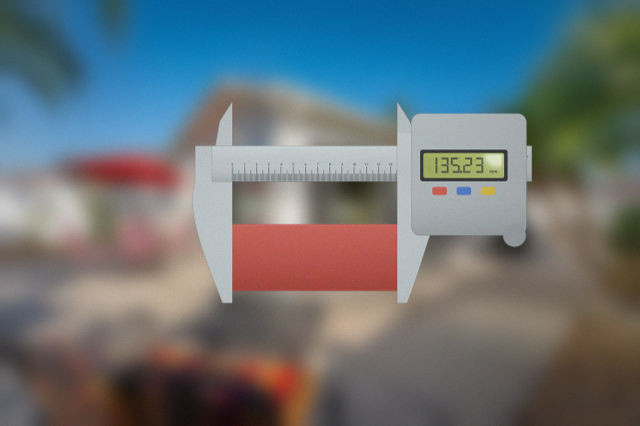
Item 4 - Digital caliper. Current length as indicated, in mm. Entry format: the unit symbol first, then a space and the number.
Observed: mm 135.23
